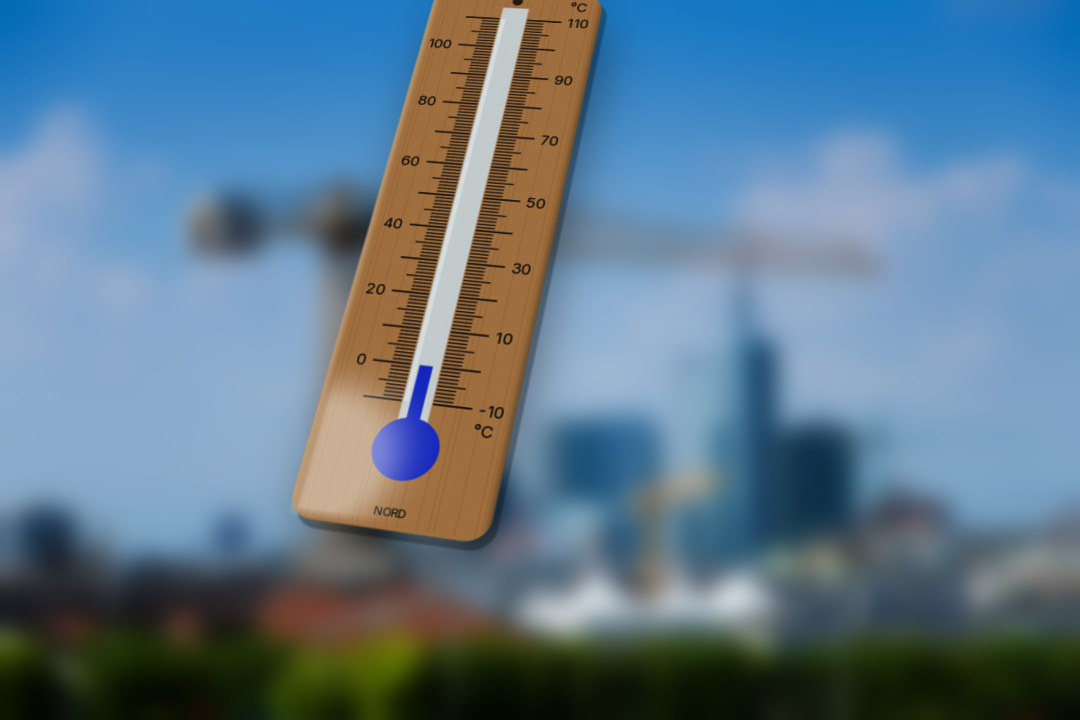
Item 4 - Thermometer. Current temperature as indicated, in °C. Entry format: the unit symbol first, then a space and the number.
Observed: °C 0
